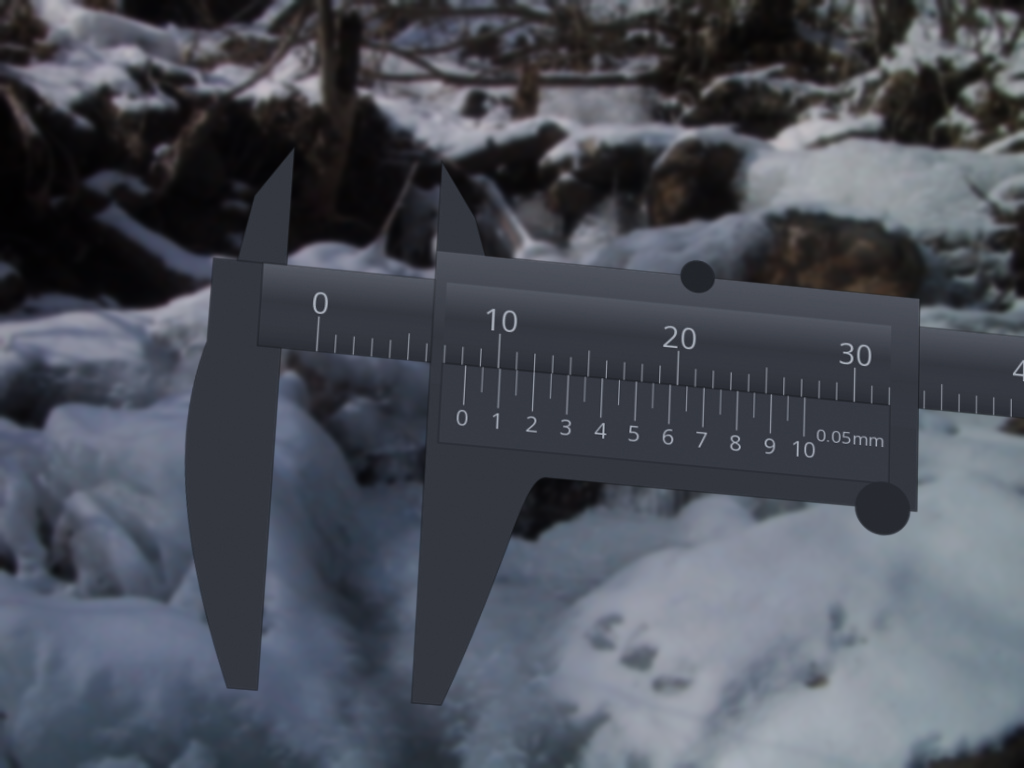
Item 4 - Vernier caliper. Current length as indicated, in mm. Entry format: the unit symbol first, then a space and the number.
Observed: mm 8.2
